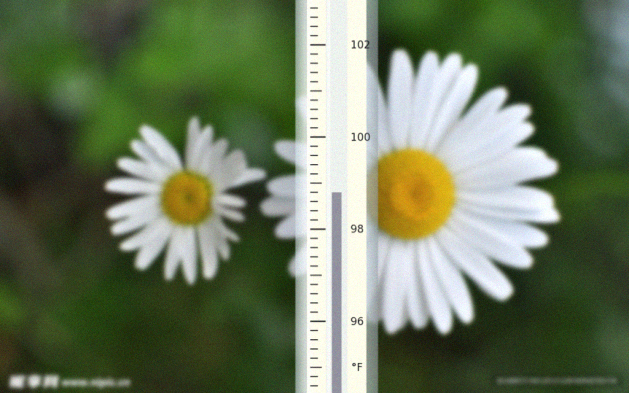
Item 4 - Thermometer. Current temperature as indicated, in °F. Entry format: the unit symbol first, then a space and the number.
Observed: °F 98.8
